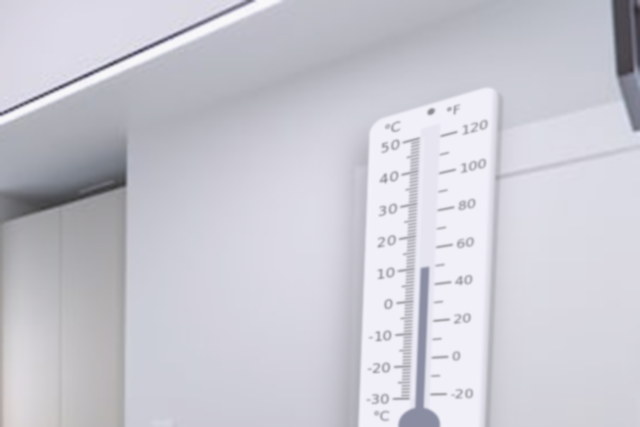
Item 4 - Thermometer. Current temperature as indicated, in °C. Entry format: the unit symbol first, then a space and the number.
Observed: °C 10
